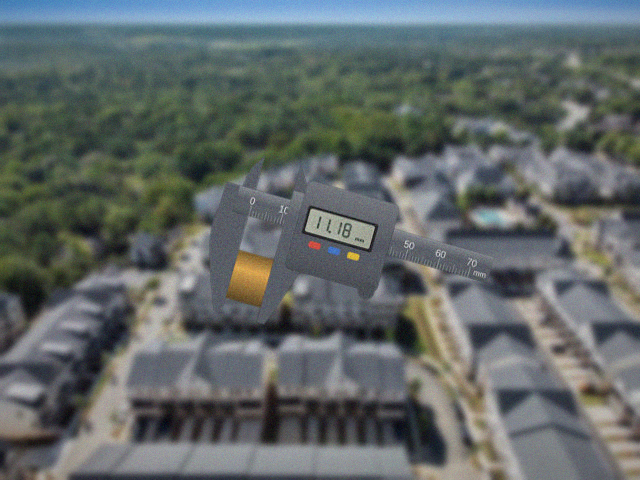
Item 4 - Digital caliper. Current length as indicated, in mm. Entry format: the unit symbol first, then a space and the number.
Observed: mm 11.18
